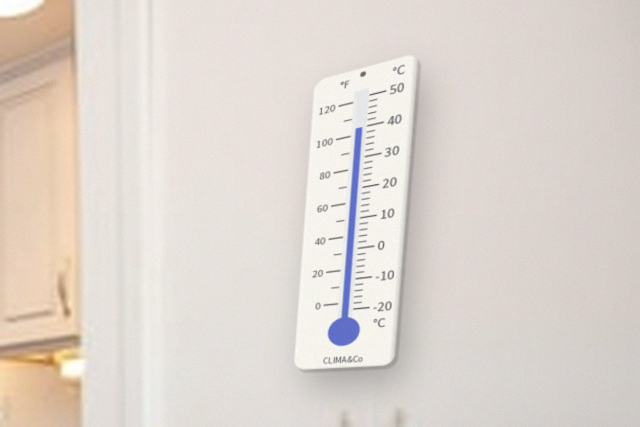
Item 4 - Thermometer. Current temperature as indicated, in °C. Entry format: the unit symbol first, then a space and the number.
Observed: °C 40
